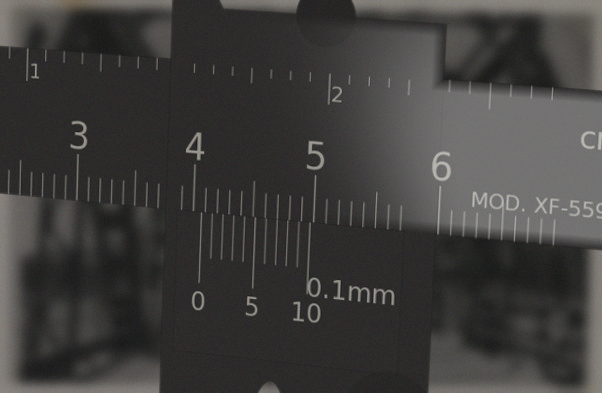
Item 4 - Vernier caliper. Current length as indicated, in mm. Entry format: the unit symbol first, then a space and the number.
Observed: mm 40.7
